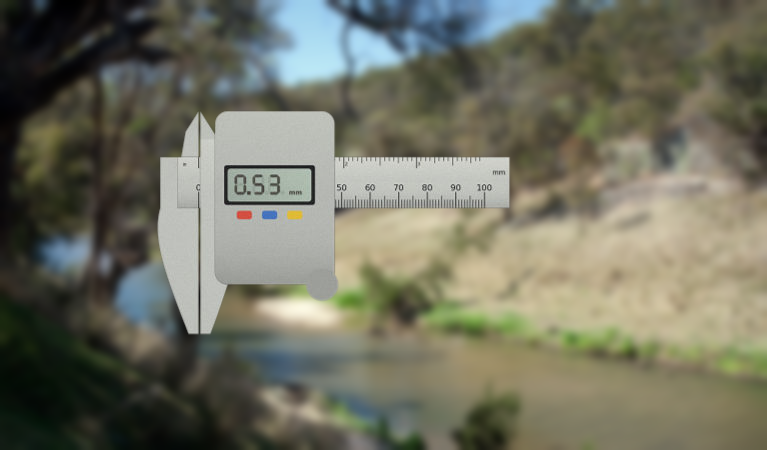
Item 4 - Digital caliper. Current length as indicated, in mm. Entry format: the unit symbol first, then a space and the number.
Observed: mm 0.53
